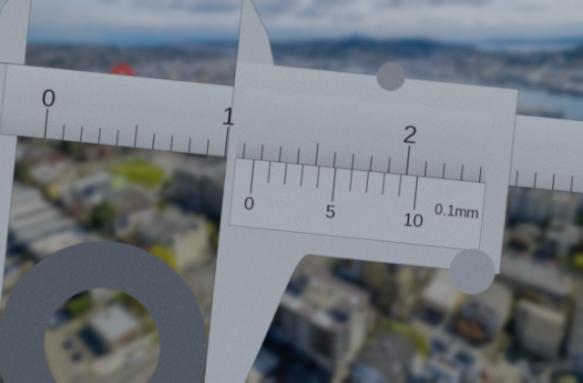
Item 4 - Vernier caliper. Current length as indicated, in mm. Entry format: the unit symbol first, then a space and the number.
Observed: mm 11.6
